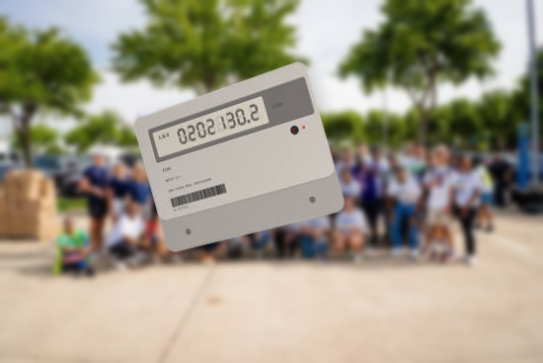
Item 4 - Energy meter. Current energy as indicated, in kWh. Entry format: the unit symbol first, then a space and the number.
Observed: kWh 202130.2
